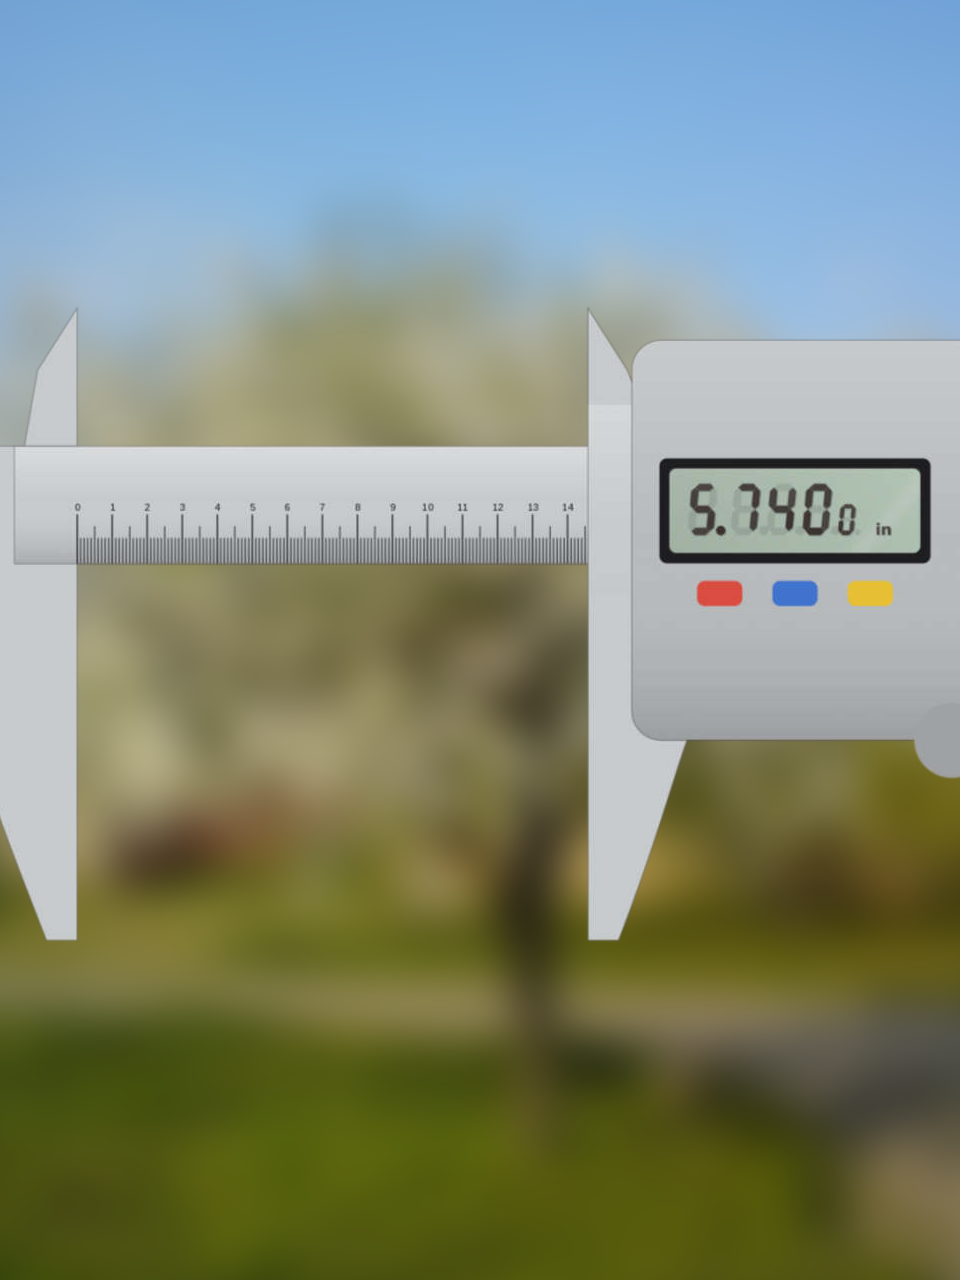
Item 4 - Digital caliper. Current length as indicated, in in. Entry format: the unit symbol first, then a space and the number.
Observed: in 5.7400
